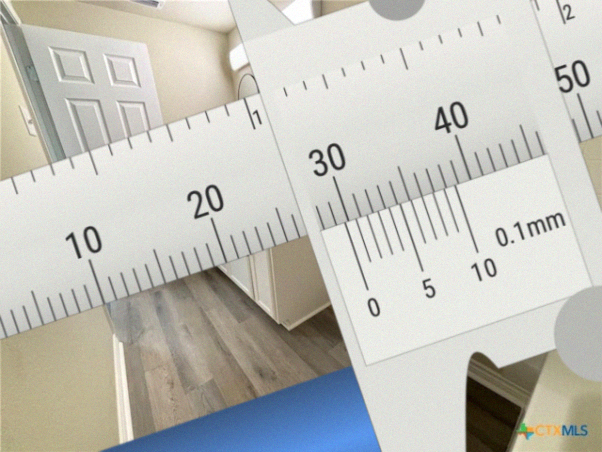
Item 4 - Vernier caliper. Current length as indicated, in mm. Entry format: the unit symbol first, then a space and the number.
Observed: mm 29.7
